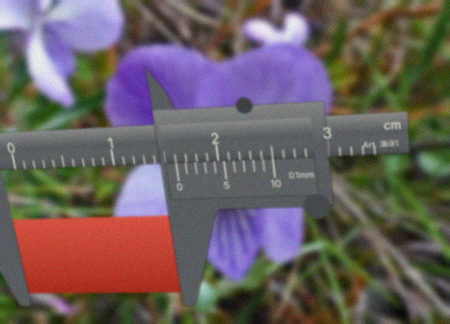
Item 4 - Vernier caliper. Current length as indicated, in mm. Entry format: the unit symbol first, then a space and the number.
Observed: mm 16.0
